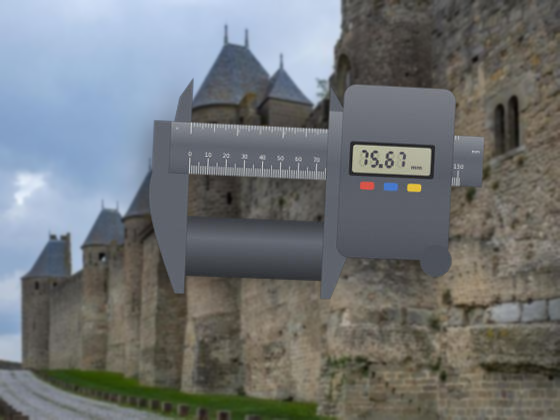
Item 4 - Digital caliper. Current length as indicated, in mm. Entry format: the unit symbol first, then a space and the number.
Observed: mm 75.67
